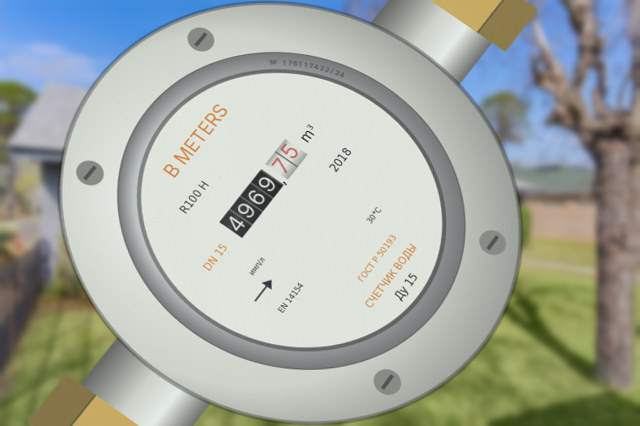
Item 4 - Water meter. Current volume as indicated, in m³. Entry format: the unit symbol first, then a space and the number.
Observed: m³ 4969.75
